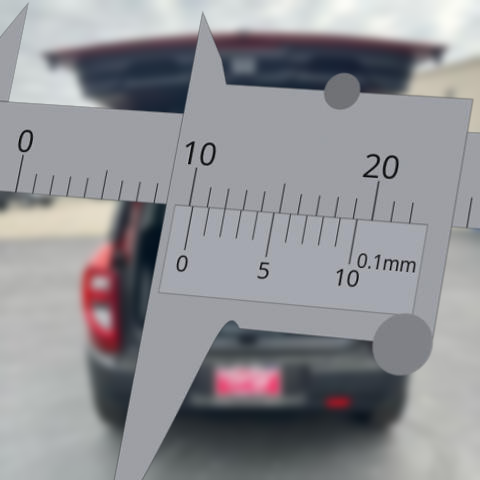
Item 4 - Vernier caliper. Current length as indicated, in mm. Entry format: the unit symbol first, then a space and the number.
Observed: mm 10.2
